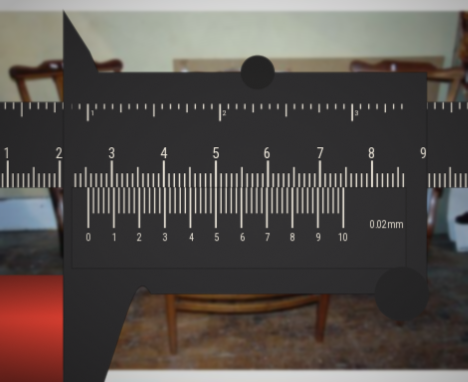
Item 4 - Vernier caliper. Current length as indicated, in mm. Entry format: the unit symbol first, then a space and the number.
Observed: mm 25.5
